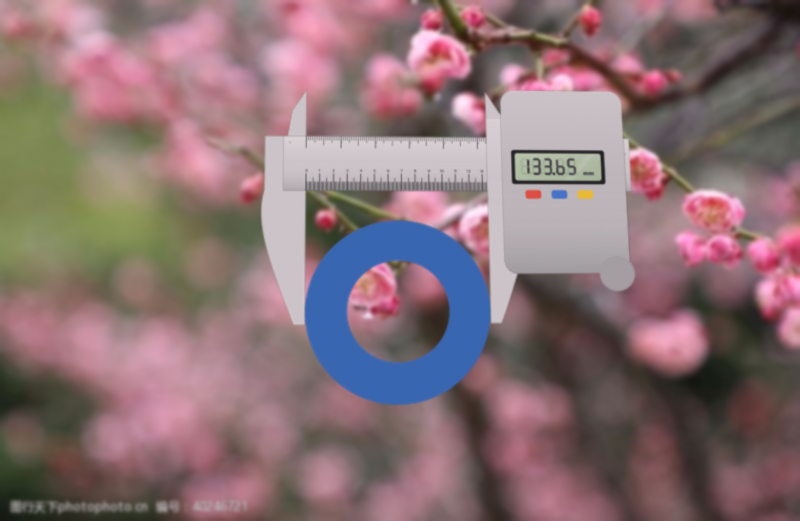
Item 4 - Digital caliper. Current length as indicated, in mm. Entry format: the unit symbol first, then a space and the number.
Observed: mm 133.65
